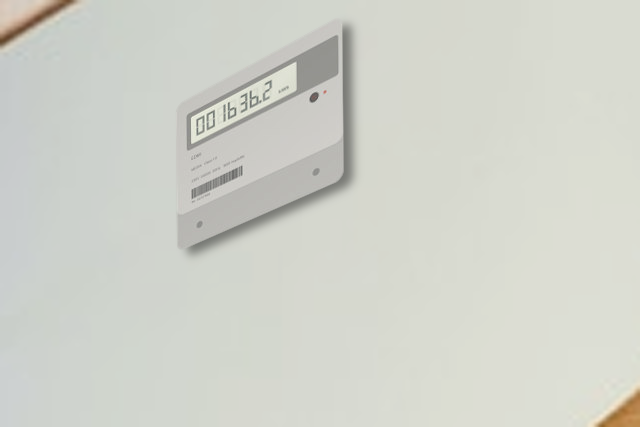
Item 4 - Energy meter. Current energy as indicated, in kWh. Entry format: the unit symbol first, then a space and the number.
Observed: kWh 1636.2
